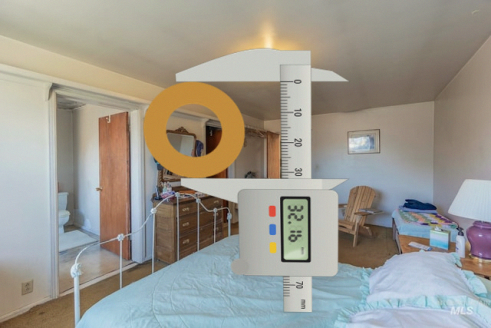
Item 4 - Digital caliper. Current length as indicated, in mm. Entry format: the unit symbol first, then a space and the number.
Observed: mm 32.16
